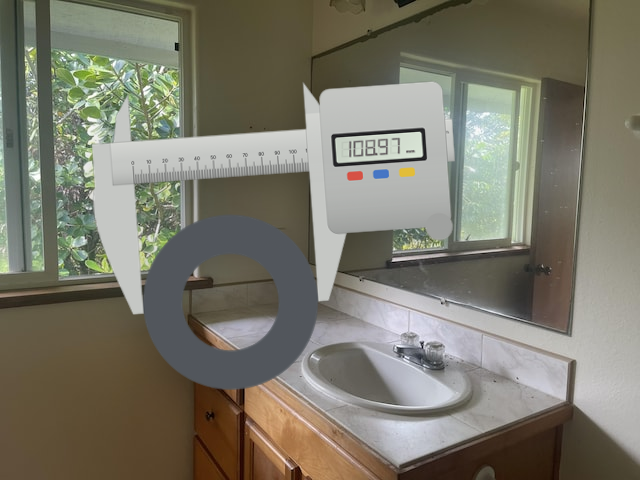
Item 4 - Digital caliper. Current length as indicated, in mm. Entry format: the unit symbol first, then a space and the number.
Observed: mm 108.97
